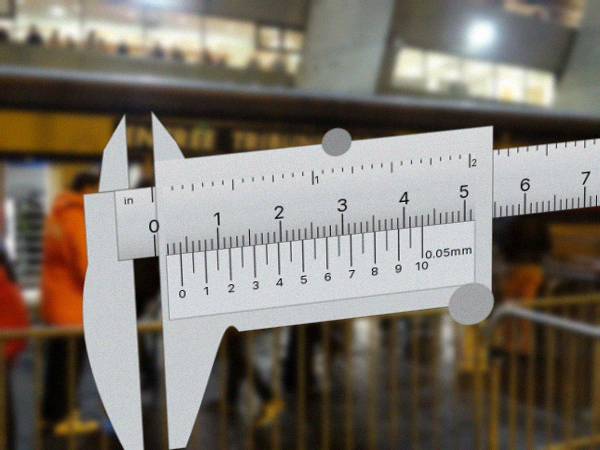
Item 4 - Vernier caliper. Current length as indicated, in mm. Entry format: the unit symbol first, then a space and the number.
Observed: mm 4.0
